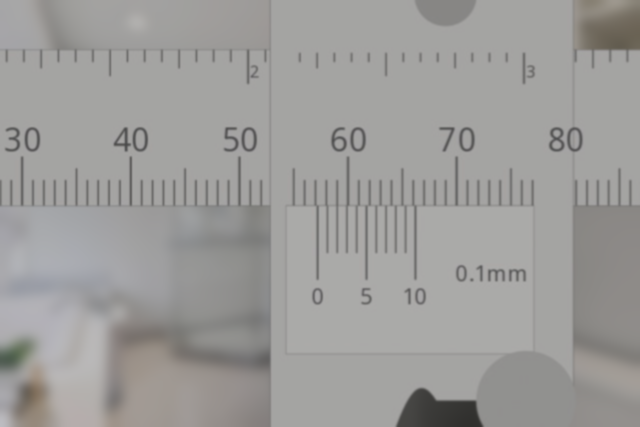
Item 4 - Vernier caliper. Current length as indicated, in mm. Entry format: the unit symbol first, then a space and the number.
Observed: mm 57.2
